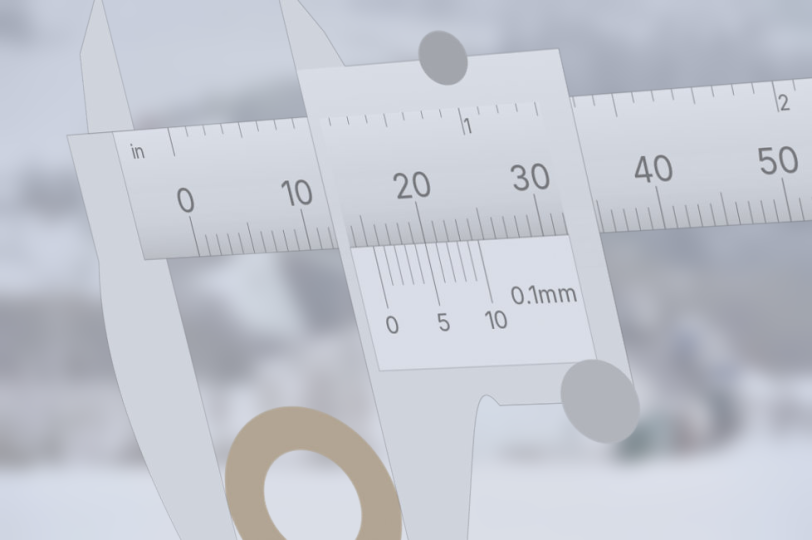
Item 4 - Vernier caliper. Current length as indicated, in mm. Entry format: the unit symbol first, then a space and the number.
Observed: mm 15.5
